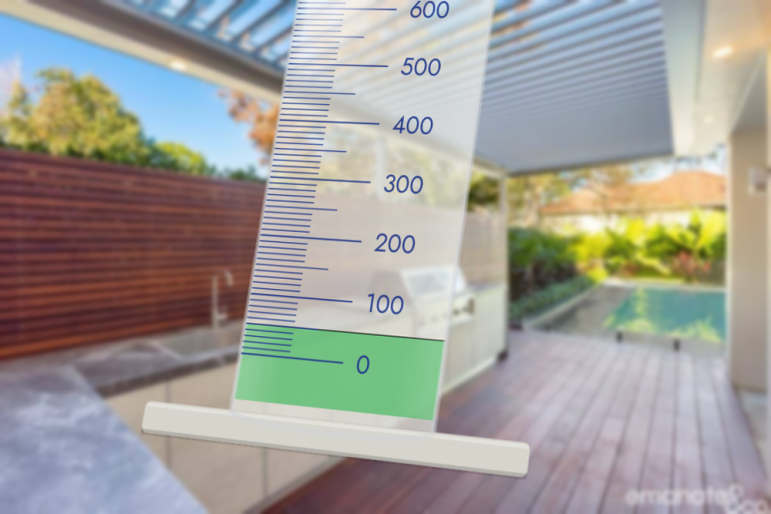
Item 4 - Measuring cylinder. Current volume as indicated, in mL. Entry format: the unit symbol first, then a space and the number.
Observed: mL 50
